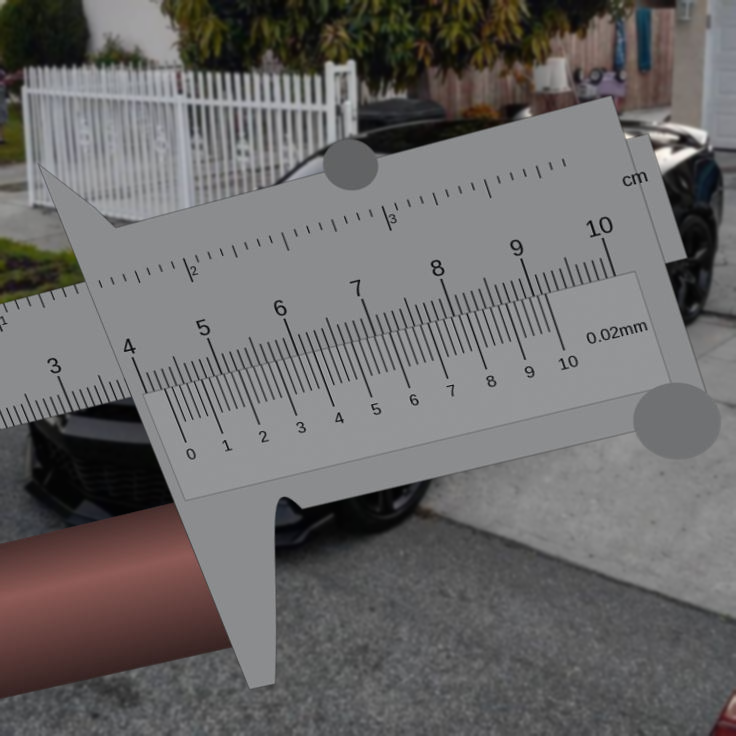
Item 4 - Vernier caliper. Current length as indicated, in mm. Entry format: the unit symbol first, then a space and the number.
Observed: mm 42.4
